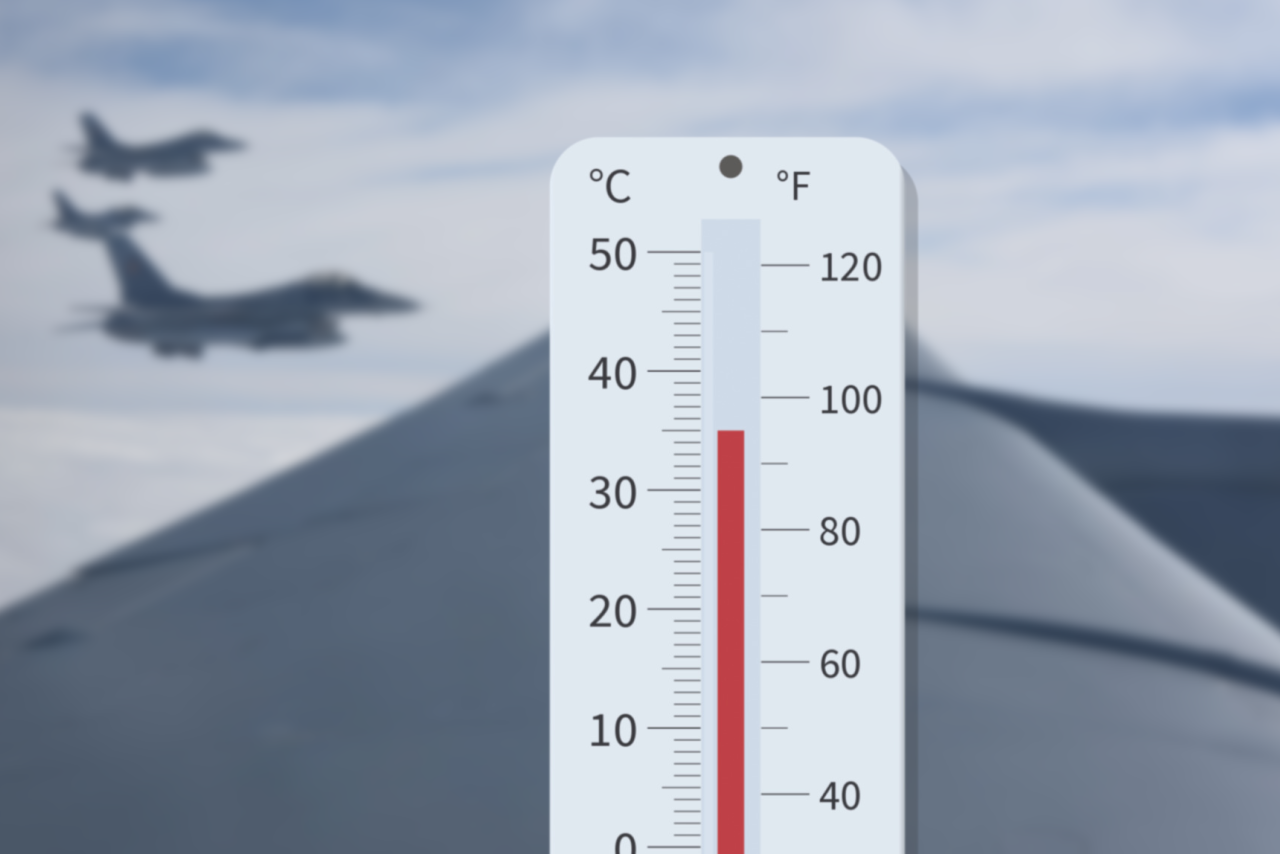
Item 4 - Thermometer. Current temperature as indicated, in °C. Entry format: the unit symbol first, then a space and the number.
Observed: °C 35
